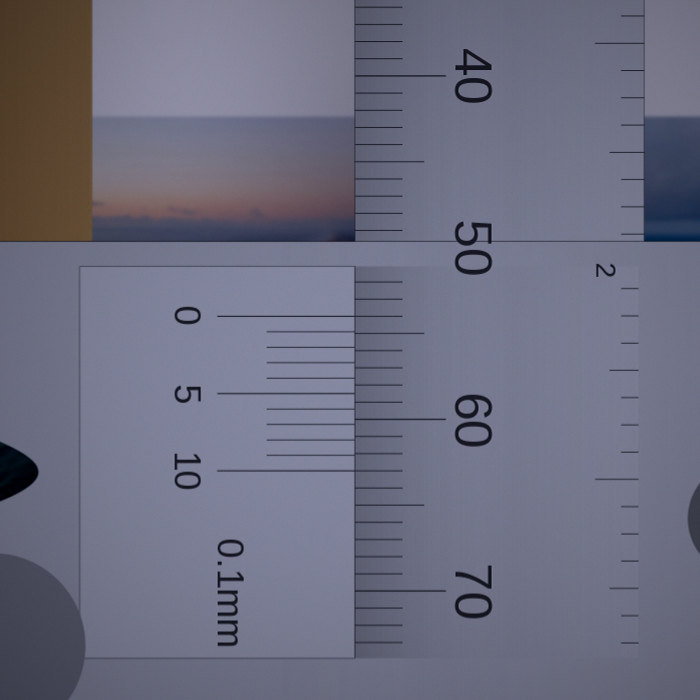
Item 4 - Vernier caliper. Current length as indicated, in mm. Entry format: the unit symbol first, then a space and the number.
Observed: mm 54.0
